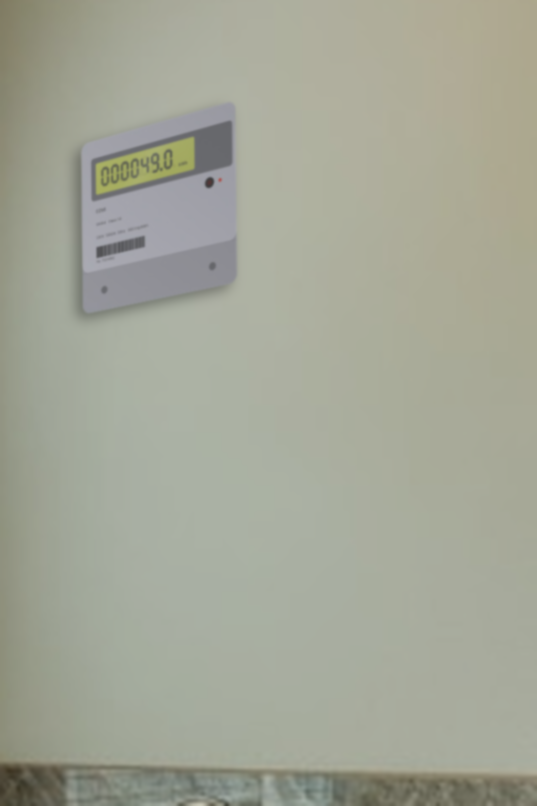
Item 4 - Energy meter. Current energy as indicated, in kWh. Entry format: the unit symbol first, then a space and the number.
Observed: kWh 49.0
